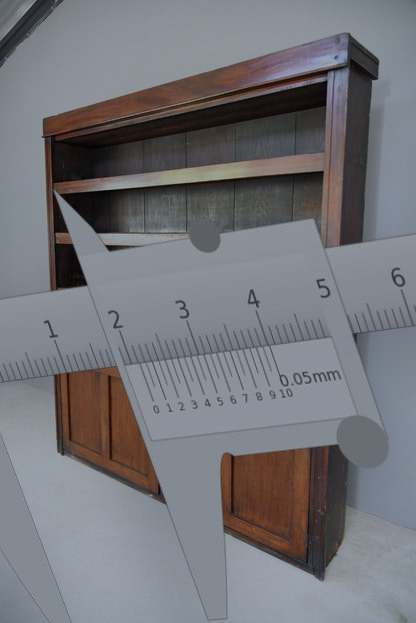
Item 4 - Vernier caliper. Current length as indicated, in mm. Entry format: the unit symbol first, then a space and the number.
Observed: mm 21.2
